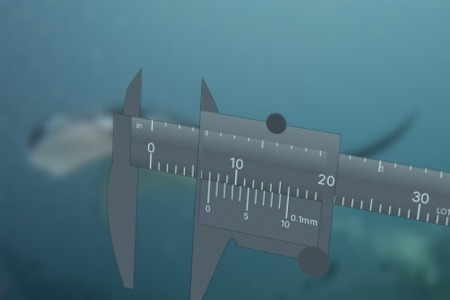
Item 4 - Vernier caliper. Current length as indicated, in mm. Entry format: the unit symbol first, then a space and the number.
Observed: mm 7.0
